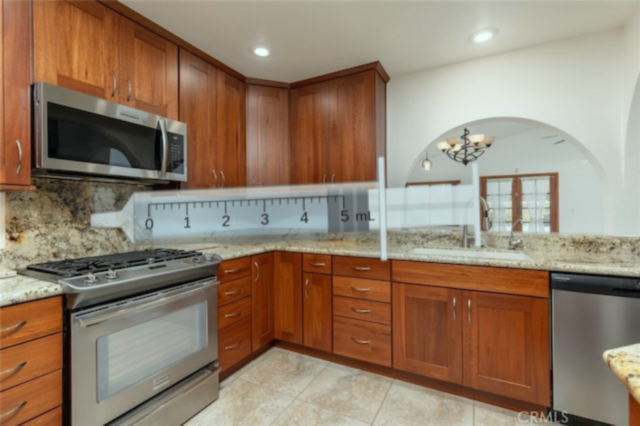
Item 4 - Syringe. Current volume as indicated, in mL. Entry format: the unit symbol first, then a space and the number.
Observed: mL 4.6
